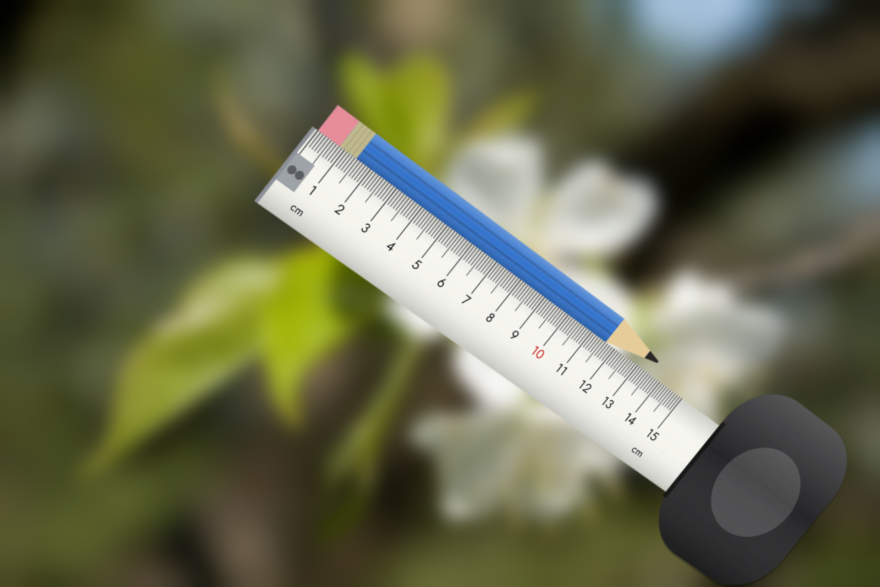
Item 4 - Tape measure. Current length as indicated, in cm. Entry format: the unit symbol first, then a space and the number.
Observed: cm 13.5
